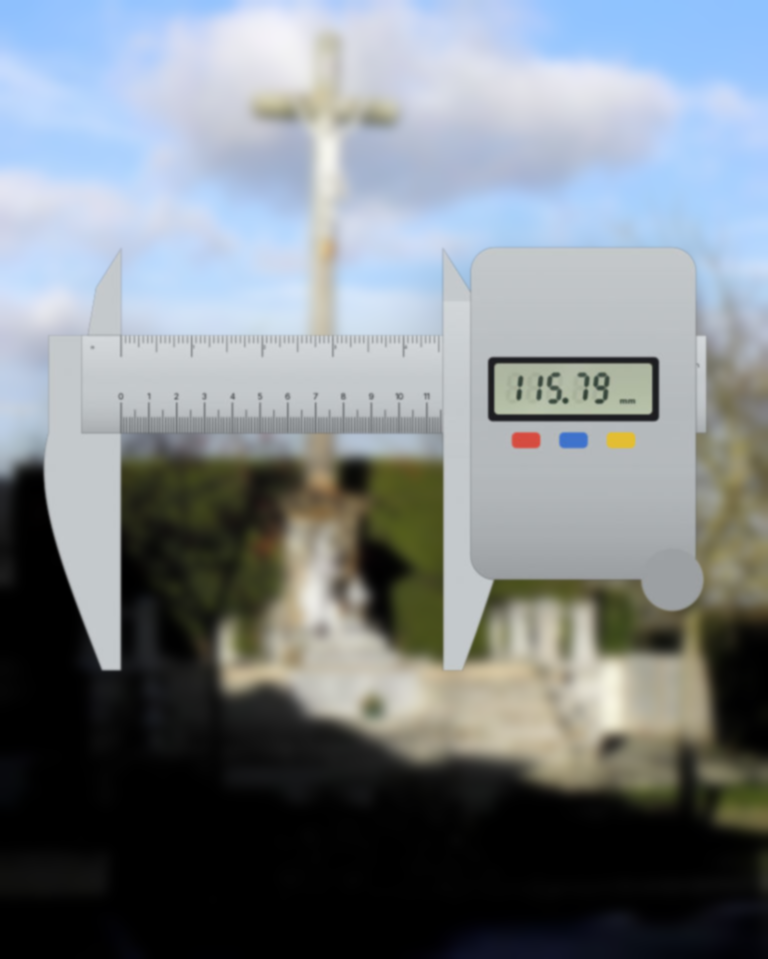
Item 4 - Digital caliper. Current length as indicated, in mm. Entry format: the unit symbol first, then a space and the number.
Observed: mm 115.79
